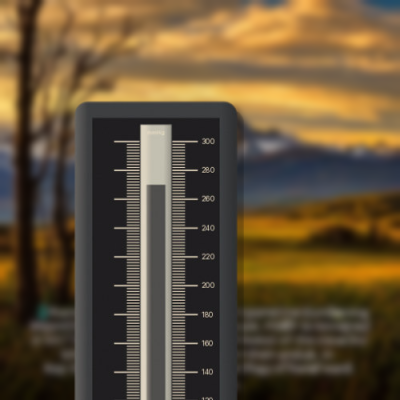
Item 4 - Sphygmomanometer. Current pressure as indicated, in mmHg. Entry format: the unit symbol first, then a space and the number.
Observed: mmHg 270
